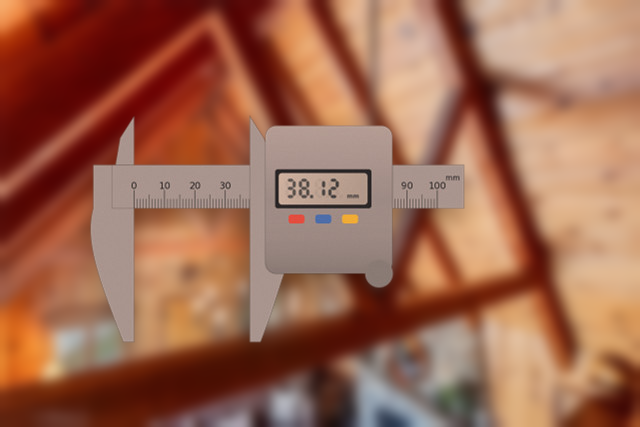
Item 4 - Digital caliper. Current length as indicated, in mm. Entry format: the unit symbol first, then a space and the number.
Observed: mm 38.12
